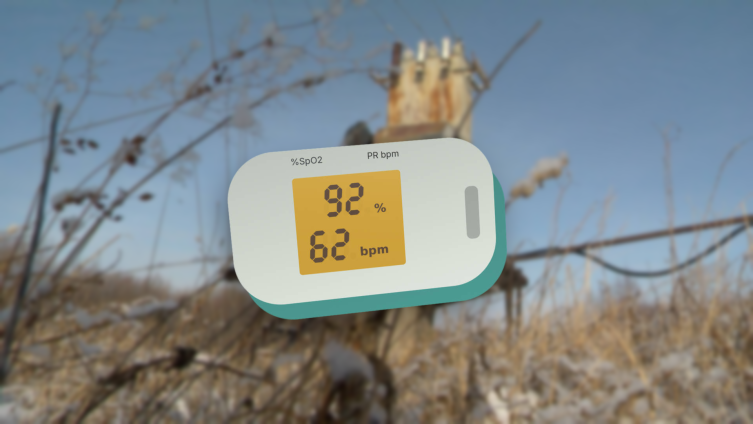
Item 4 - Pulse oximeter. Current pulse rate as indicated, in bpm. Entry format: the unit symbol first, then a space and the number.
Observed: bpm 62
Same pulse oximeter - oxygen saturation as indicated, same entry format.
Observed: % 92
